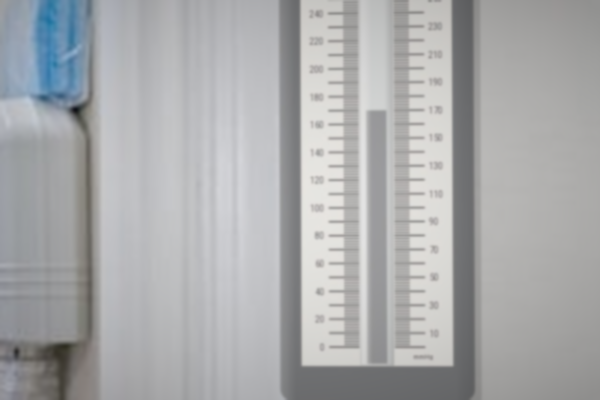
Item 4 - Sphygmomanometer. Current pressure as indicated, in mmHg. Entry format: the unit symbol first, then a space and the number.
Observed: mmHg 170
